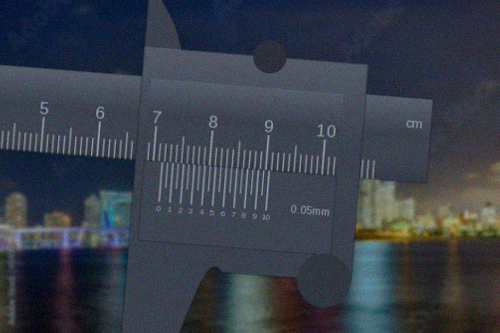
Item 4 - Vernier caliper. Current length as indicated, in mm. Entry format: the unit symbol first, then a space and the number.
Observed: mm 71.6
